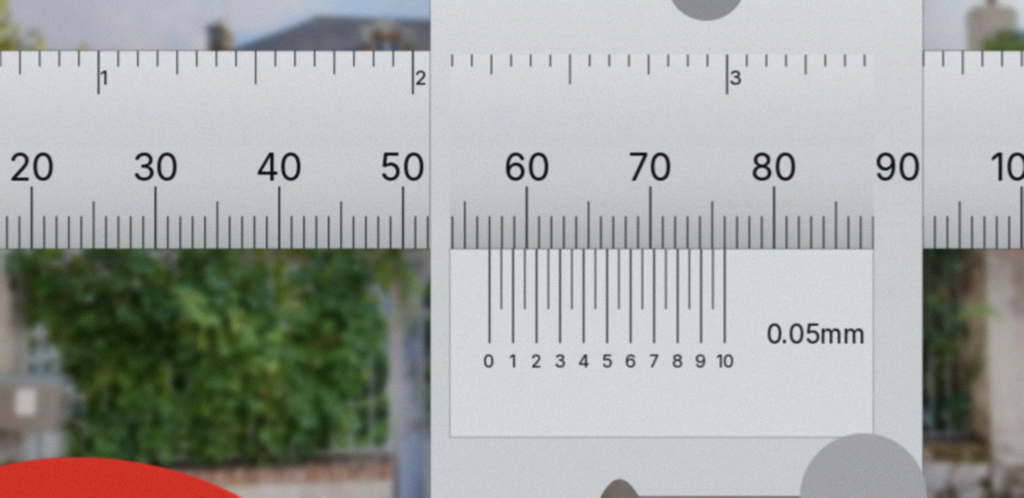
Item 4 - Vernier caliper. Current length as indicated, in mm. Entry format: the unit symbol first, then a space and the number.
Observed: mm 57.0
